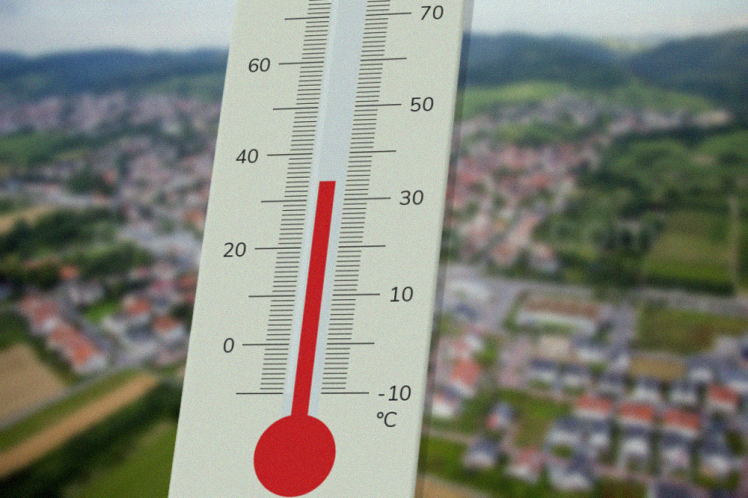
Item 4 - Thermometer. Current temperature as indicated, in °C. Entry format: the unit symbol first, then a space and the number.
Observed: °C 34
